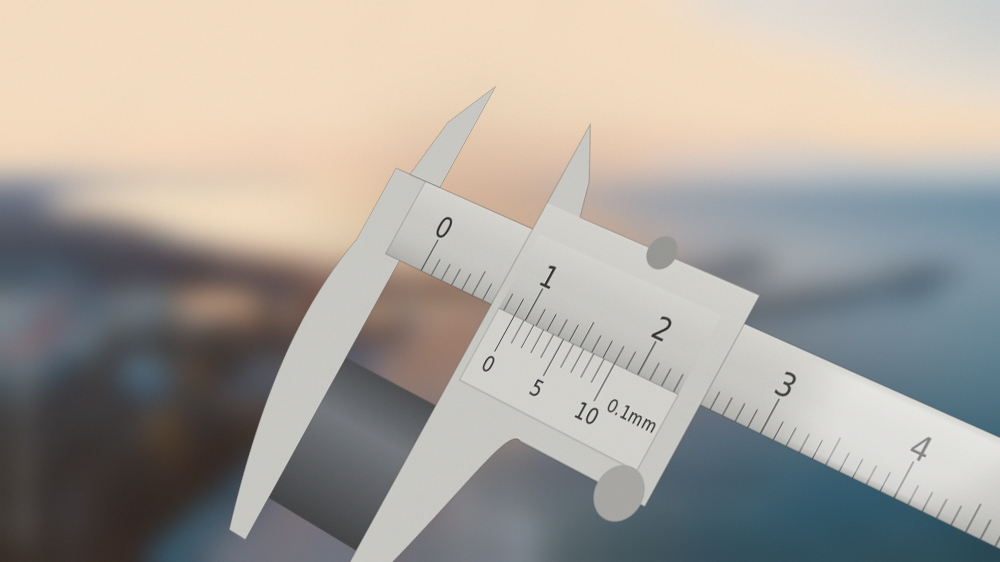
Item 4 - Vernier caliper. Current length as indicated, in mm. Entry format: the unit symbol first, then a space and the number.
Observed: mm 9.0
